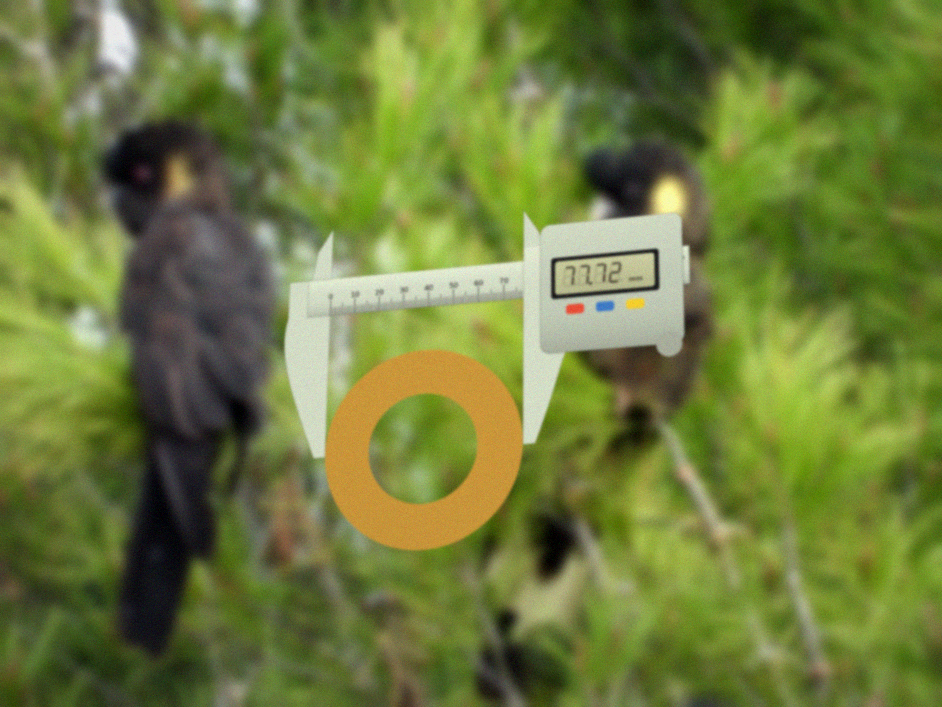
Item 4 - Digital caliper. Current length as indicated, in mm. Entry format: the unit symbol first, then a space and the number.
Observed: mm 77.72
